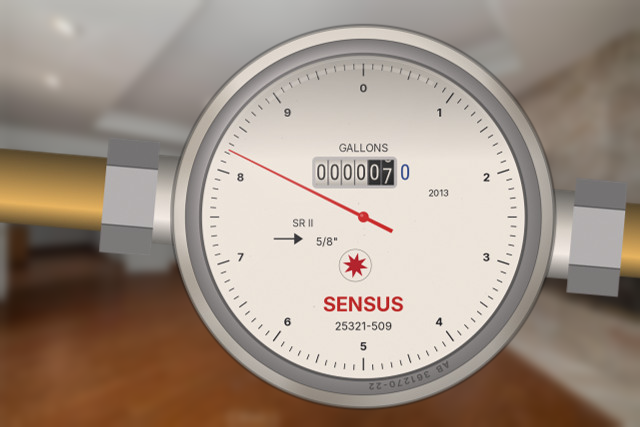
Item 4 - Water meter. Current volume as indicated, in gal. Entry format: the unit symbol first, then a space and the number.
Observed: gal 68.2
